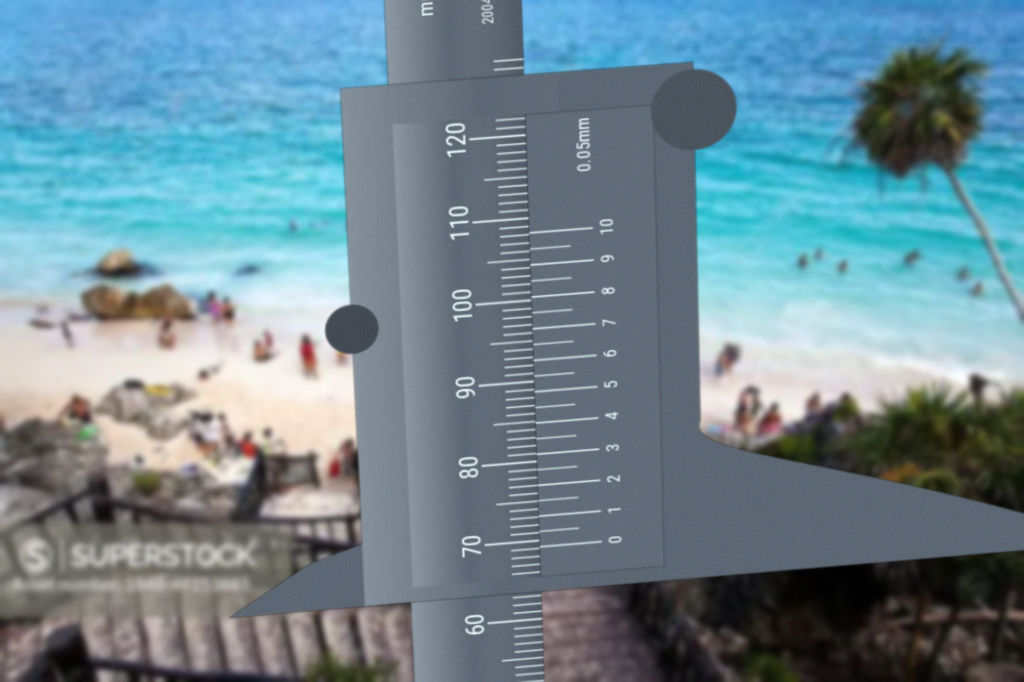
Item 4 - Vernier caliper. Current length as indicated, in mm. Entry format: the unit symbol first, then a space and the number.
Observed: mm 69.2
